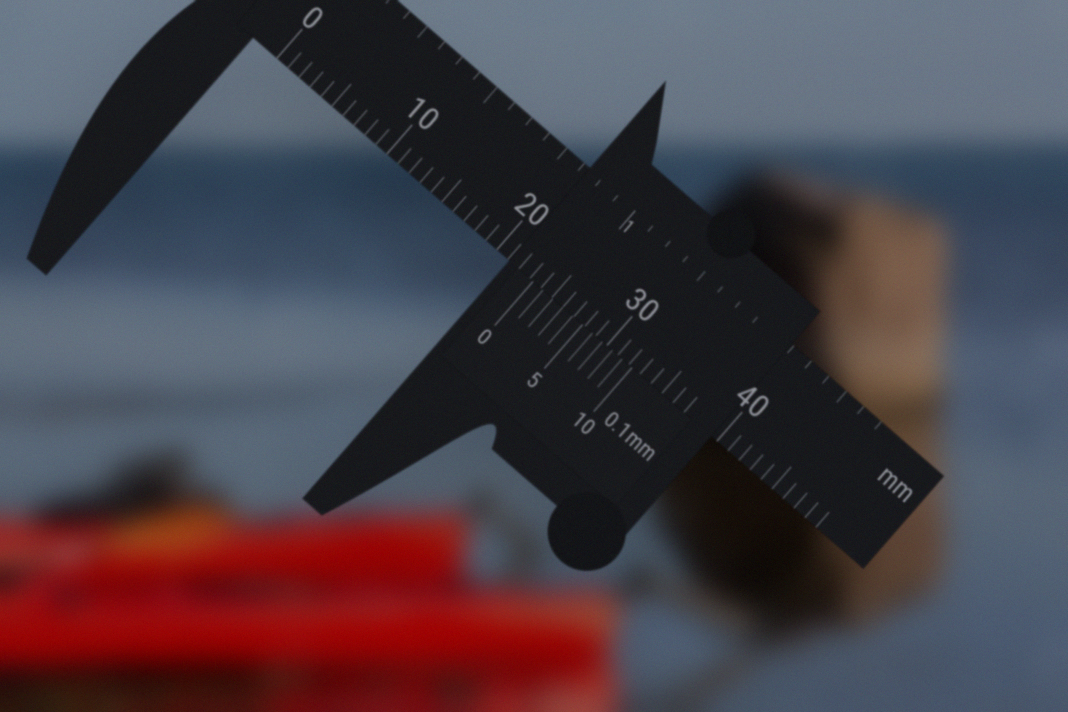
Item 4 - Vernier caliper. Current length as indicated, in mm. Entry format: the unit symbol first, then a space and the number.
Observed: mm 23.3
